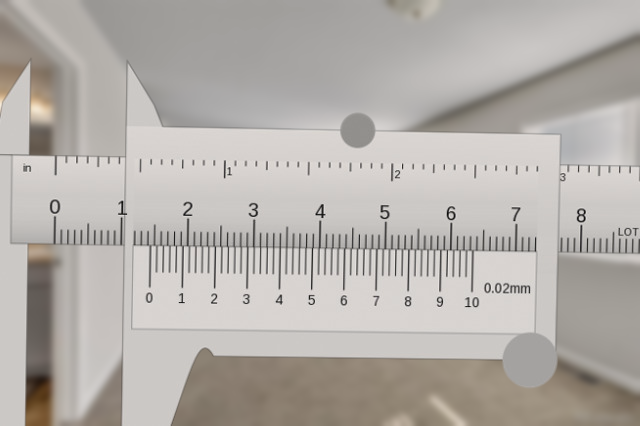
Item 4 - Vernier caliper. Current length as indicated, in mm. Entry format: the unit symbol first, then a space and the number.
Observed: mm 14.4
